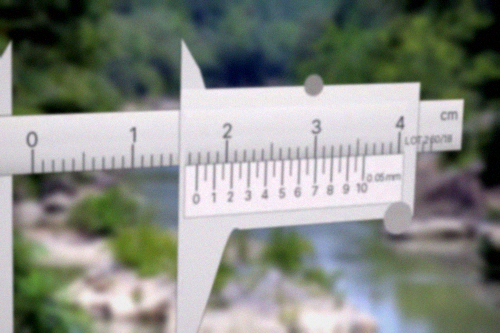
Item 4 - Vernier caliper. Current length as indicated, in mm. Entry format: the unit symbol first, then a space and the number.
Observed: mm 16.8
